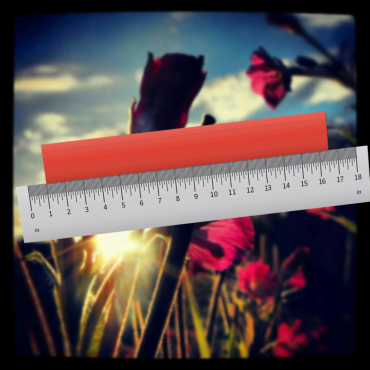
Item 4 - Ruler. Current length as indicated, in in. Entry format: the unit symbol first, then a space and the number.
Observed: in 15.5
